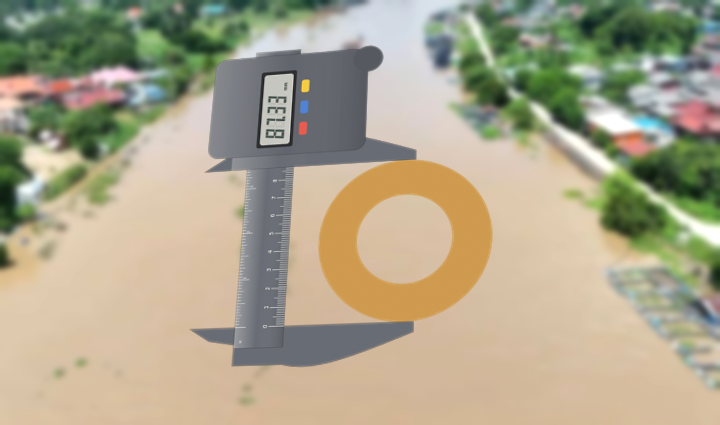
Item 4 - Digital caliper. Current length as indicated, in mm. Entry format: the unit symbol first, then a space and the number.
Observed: mm 87.33
